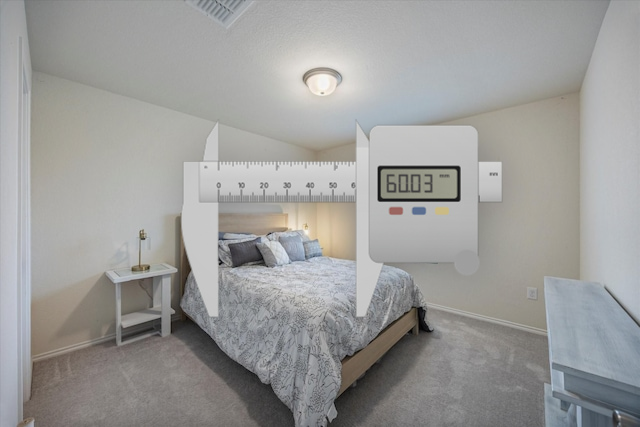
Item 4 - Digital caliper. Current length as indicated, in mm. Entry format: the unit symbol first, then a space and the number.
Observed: mm 60.03
